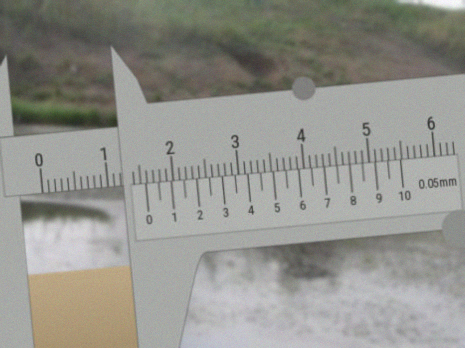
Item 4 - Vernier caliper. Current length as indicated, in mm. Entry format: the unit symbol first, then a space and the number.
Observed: mm 15.8
